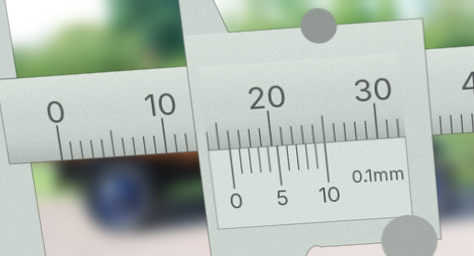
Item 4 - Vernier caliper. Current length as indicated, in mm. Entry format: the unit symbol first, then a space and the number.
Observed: mm 16.0
